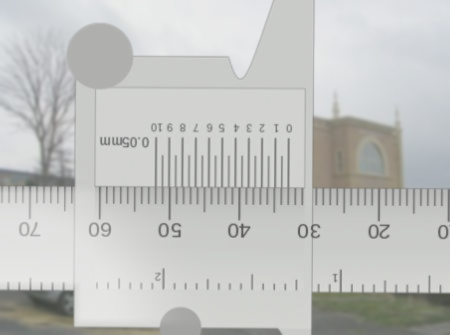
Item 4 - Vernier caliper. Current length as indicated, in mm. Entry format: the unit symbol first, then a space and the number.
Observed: mm 33.0
